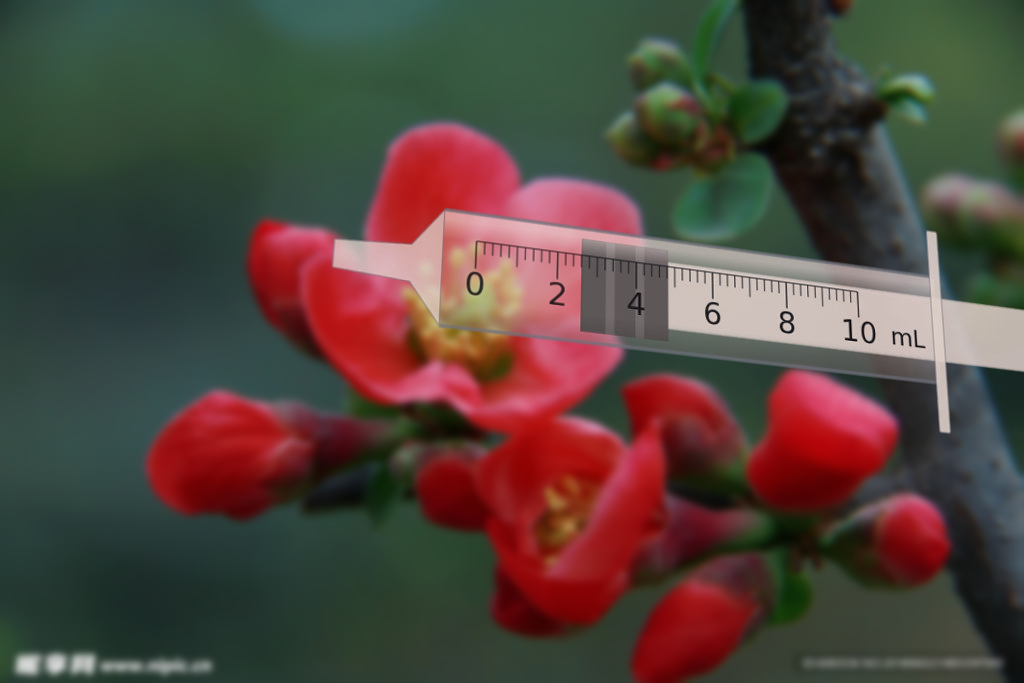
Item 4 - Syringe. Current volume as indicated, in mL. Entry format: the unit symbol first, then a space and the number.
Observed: mL 2.6
